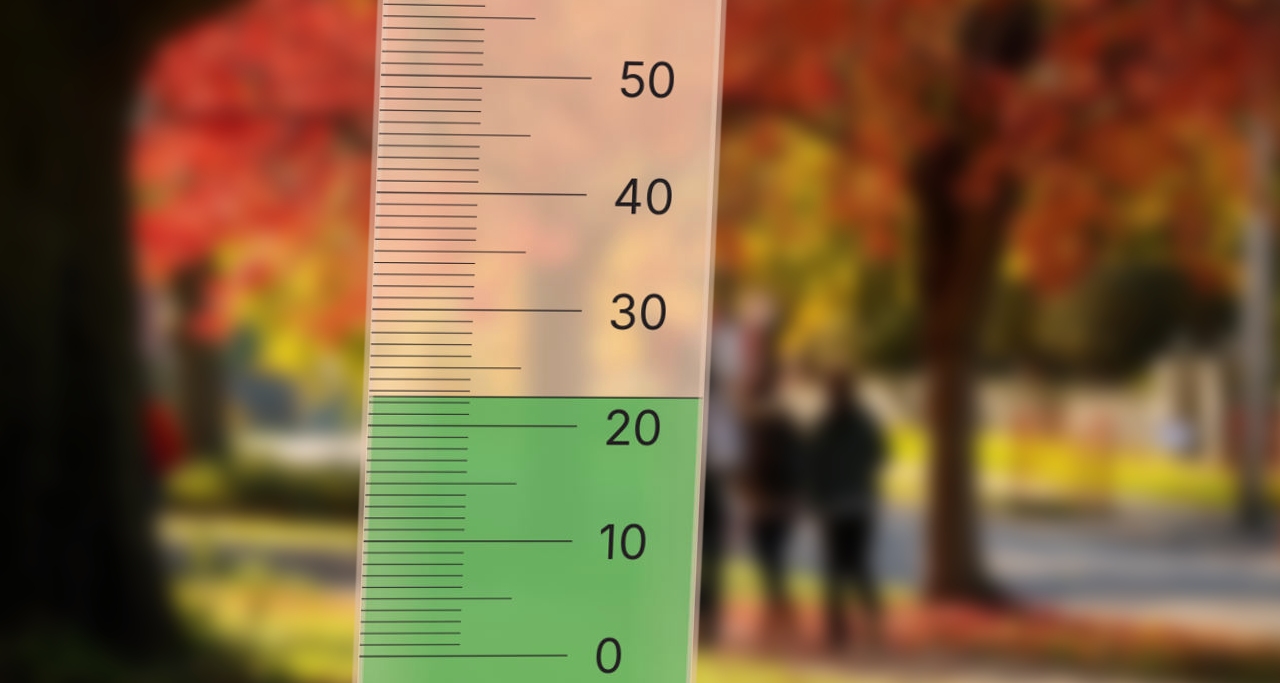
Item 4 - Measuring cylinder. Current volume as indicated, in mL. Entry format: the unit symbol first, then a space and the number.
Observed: mL 22.5
